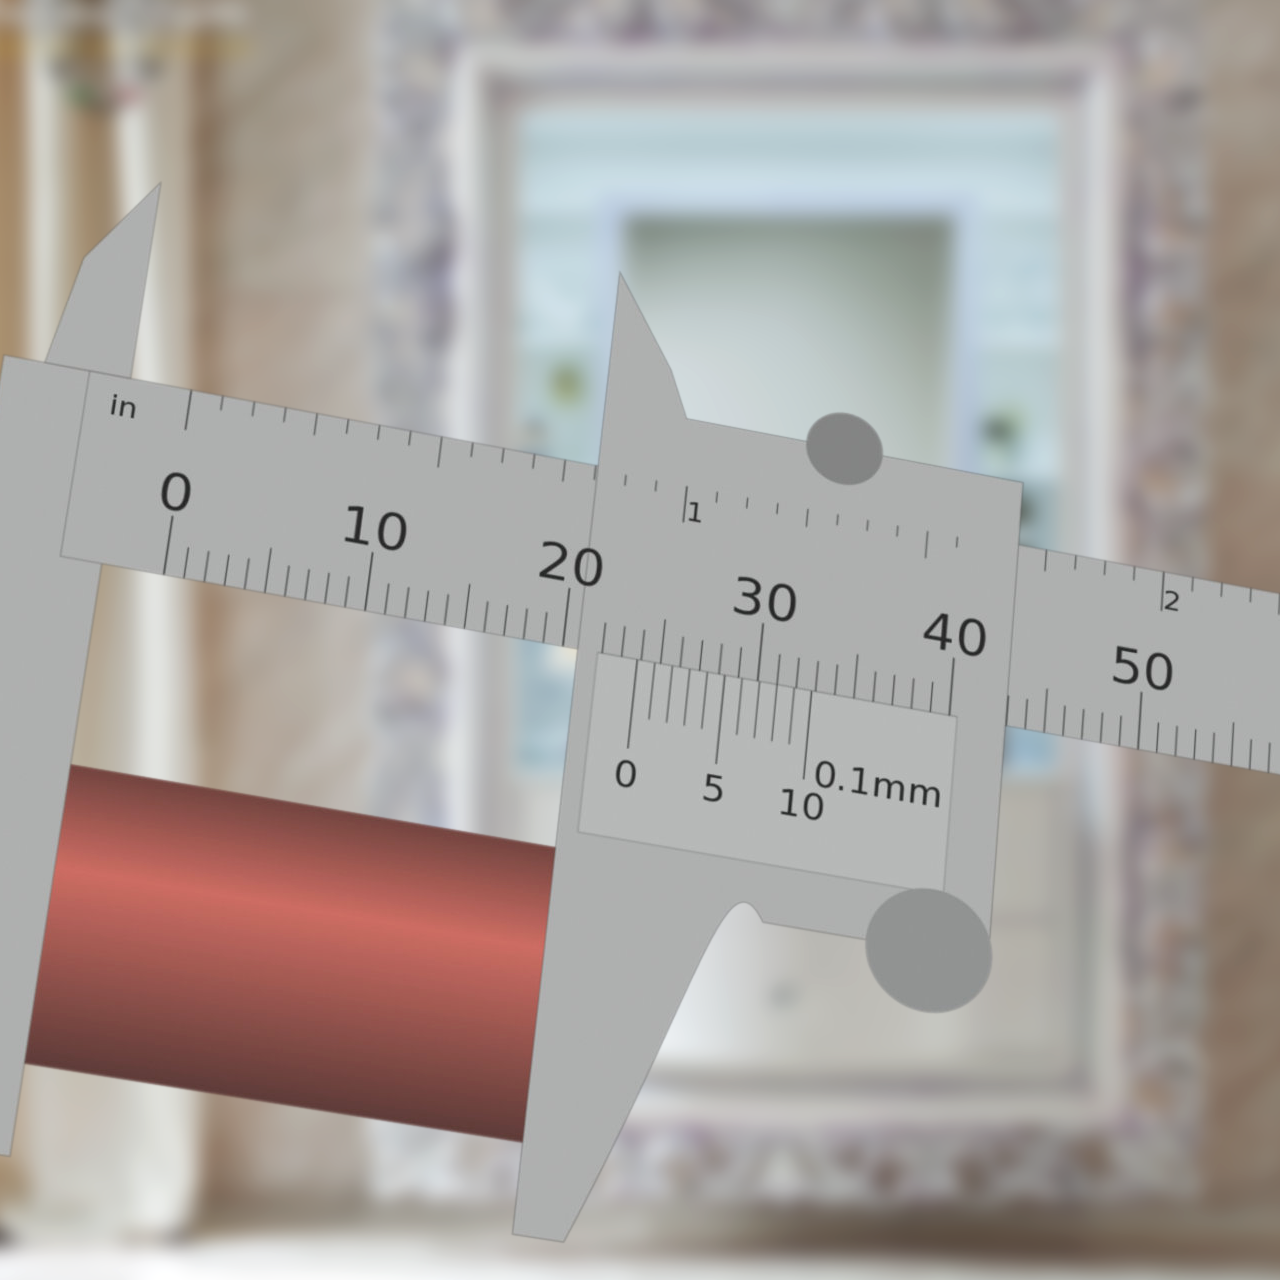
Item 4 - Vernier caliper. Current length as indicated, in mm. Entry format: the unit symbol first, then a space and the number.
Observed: mm 23.8
